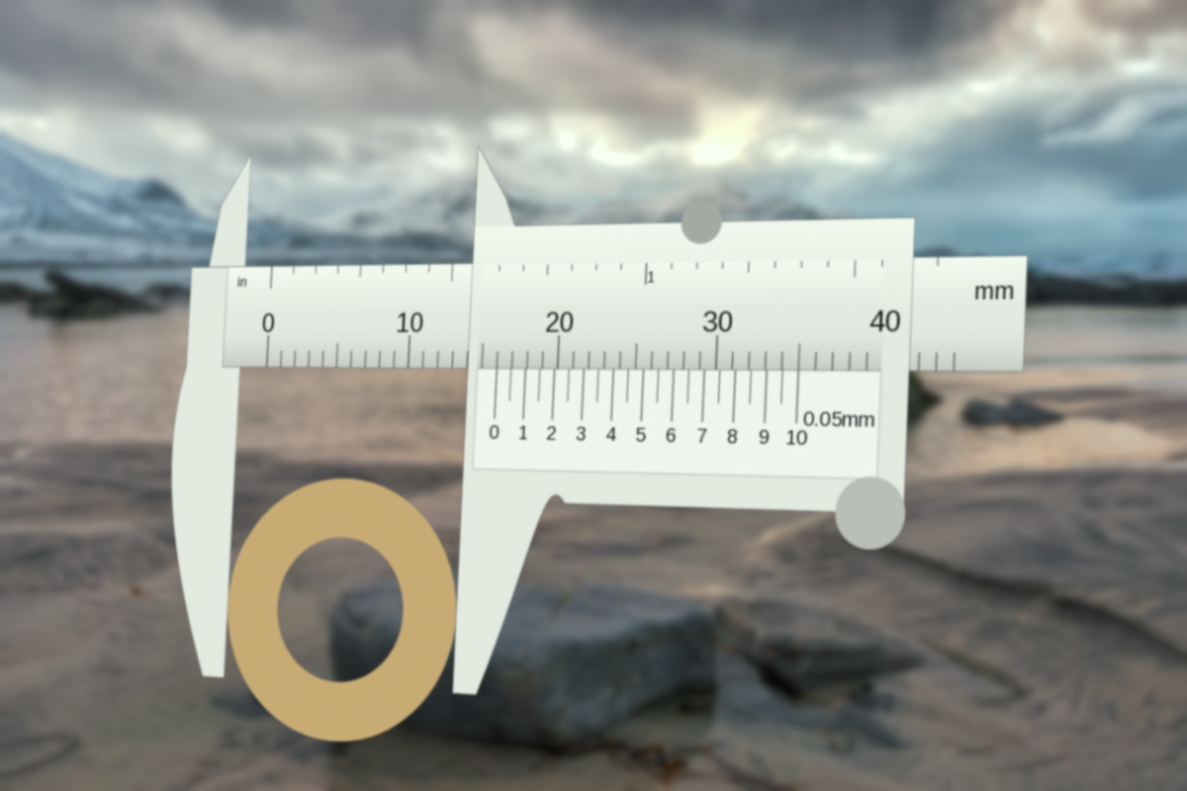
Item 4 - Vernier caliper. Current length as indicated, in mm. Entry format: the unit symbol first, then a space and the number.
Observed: mm 16.0
